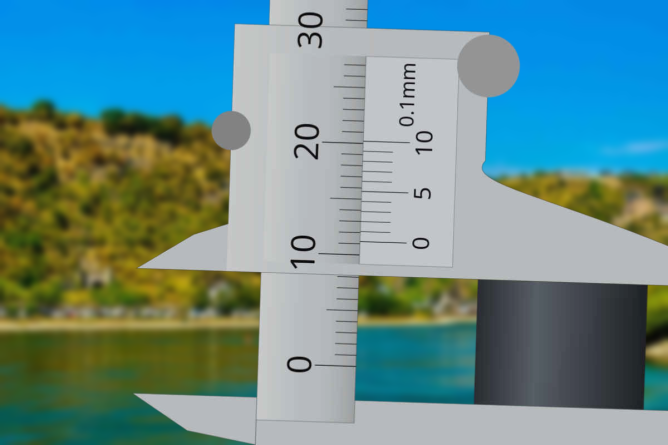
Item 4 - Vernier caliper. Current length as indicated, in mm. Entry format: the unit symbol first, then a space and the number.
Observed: mm 11.2
